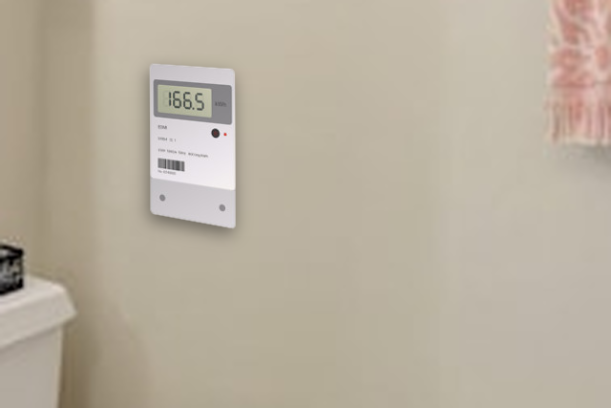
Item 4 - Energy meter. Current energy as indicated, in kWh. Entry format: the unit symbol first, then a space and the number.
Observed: kWh 166.5
